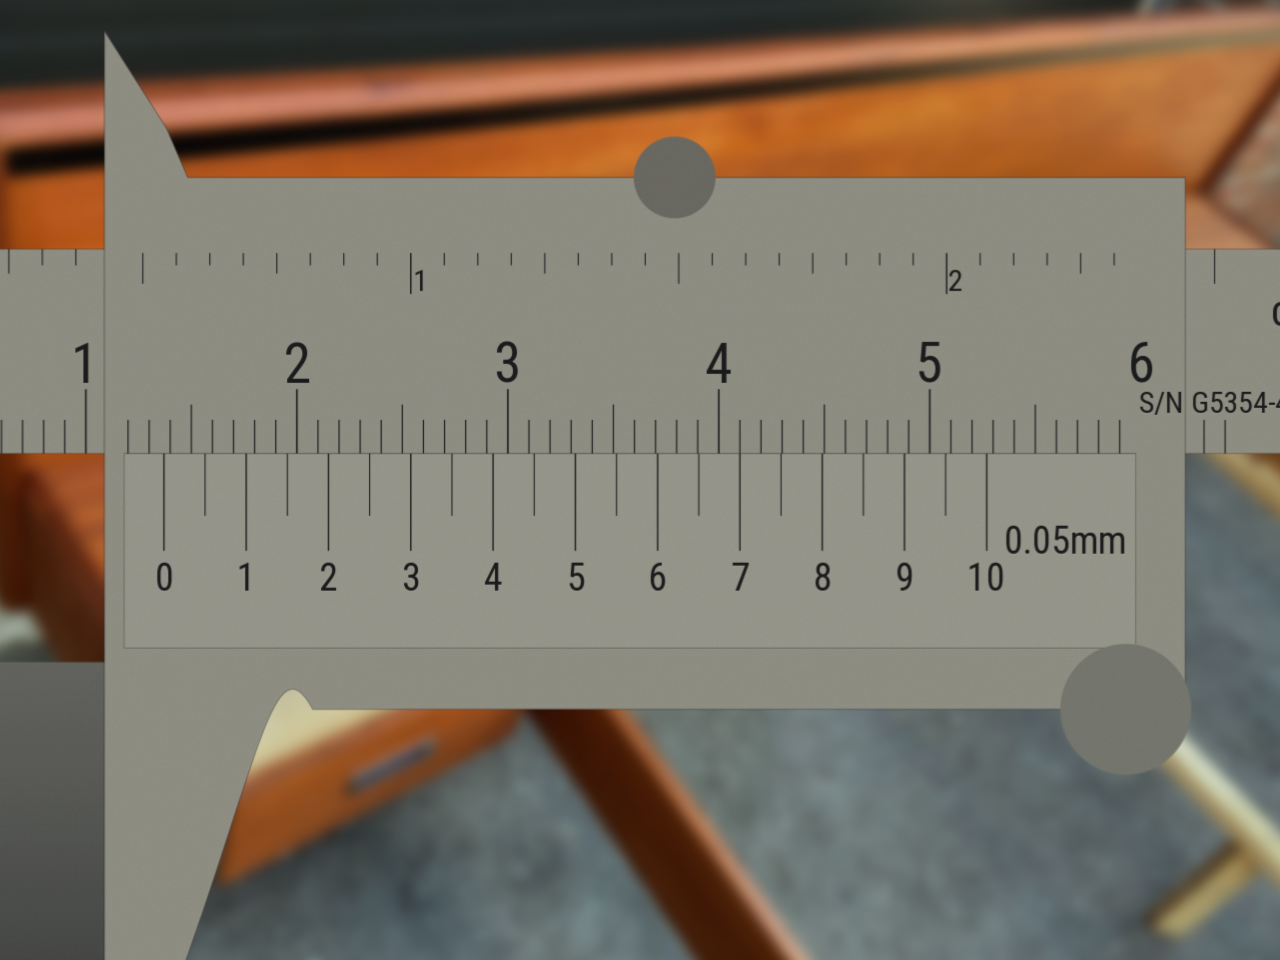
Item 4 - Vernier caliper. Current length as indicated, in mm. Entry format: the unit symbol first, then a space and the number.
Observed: mm 13.7
